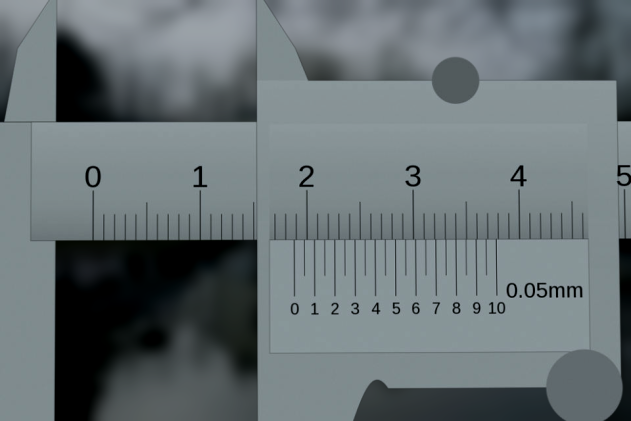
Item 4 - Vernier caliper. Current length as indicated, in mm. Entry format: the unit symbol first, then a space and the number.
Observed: mm 18.8
